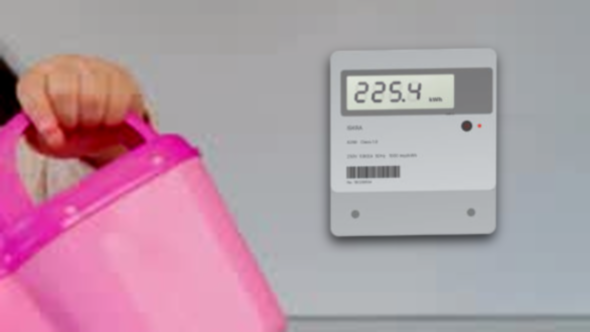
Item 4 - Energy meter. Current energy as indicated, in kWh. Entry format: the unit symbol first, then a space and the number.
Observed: kWh 225.4
